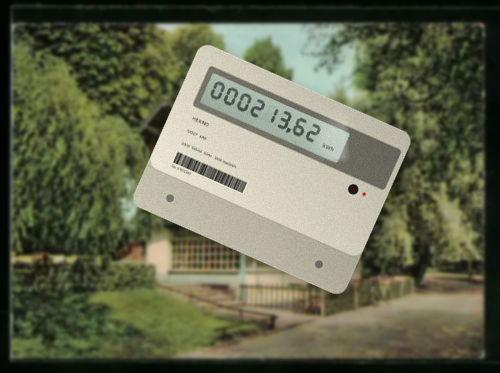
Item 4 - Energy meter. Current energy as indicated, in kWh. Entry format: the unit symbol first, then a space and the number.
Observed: kWh 213.62
